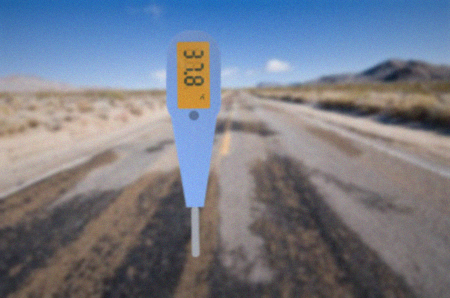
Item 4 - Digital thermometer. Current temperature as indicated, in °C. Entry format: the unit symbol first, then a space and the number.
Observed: °C 37.8
